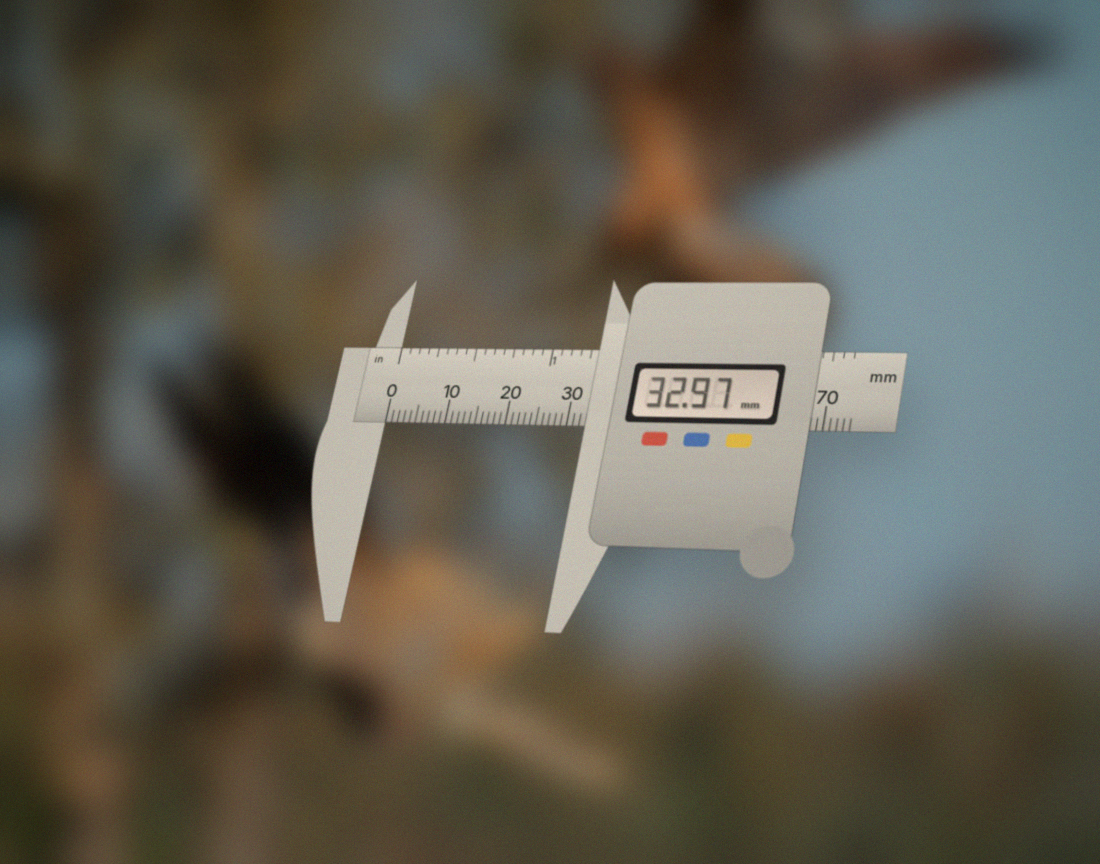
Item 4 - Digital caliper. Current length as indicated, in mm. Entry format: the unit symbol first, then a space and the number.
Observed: mm 32.97
